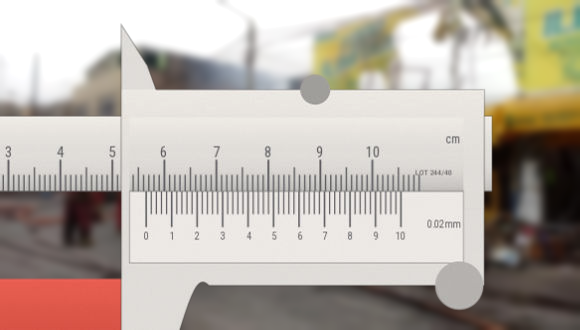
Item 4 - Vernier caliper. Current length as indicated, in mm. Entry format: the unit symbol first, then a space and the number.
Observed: mm 56.5
